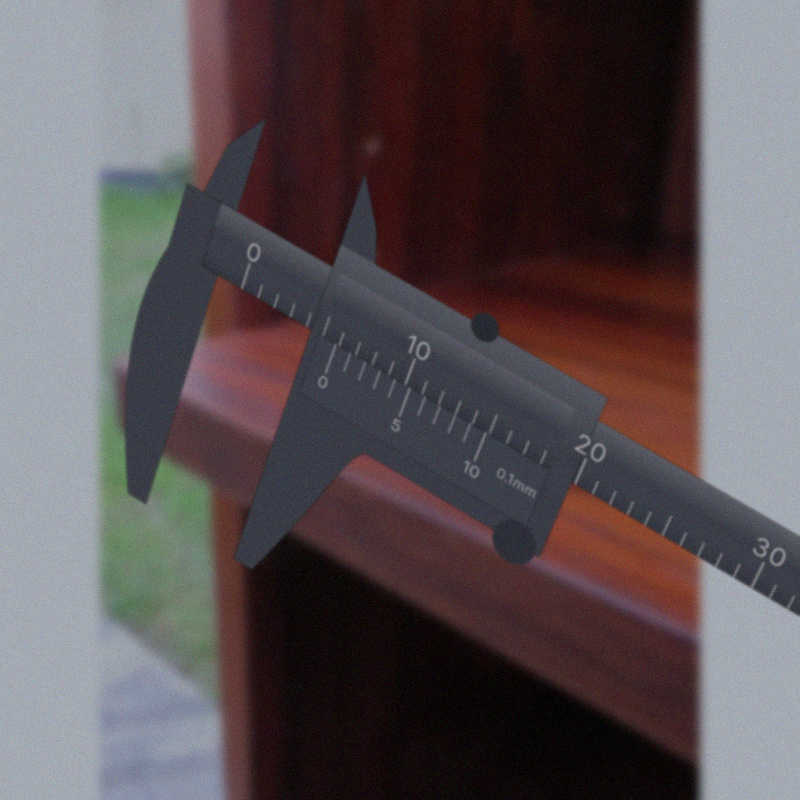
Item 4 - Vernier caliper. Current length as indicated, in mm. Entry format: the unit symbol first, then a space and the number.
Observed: mm 5.8
